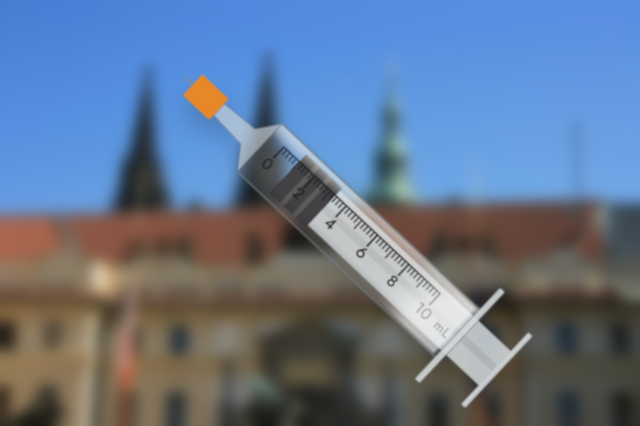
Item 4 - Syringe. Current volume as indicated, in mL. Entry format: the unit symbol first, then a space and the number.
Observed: mL 1
